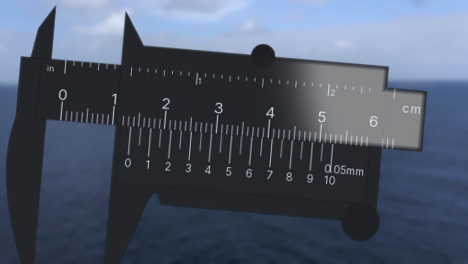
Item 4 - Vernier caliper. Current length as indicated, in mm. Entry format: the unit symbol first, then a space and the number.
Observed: mm 13.5
